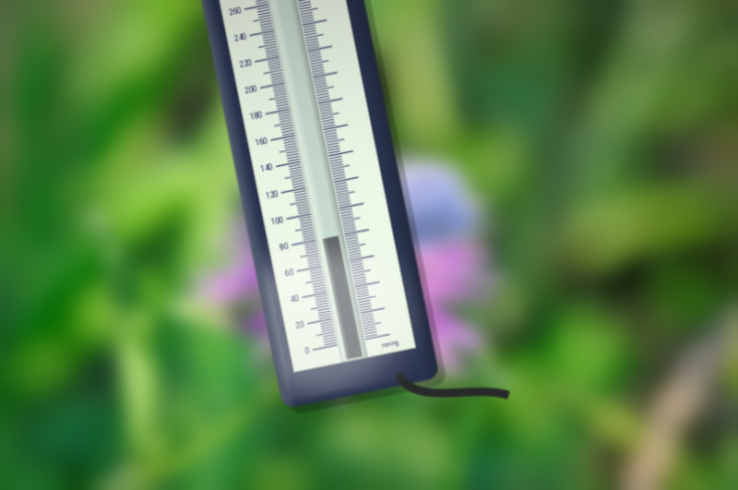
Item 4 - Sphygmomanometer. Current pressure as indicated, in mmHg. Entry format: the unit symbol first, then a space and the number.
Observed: mmHg 80
